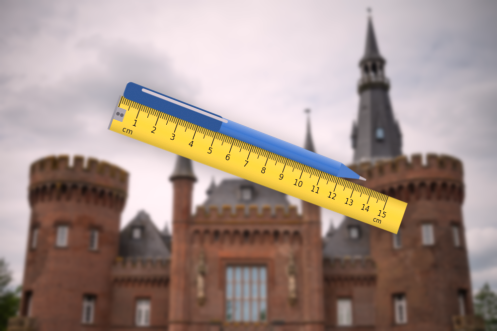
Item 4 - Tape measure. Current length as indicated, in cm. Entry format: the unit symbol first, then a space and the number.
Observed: cm 13.5
